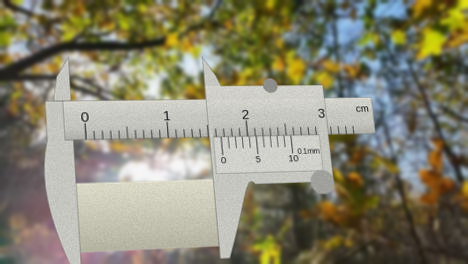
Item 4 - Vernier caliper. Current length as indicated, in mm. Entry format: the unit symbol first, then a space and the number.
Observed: mm 16.6
